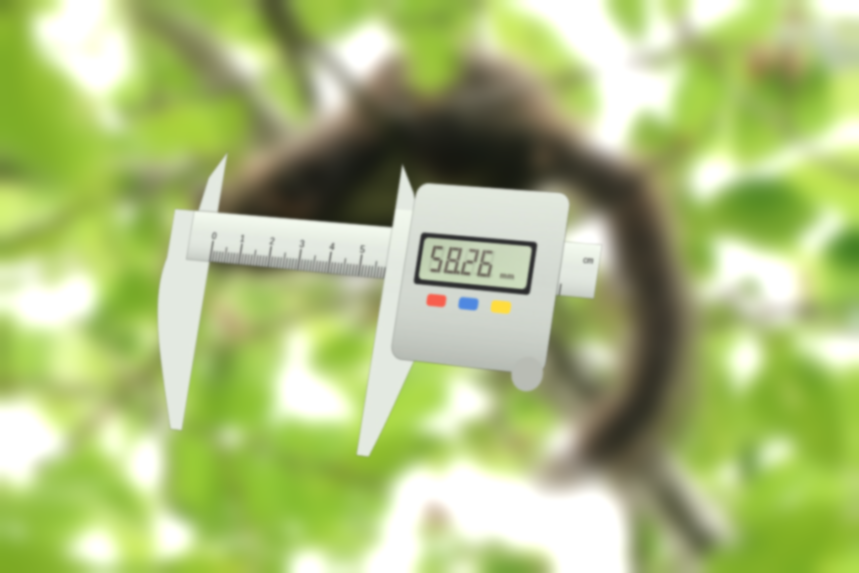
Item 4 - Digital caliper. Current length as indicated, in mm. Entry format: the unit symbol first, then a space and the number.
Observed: mm 58.26
